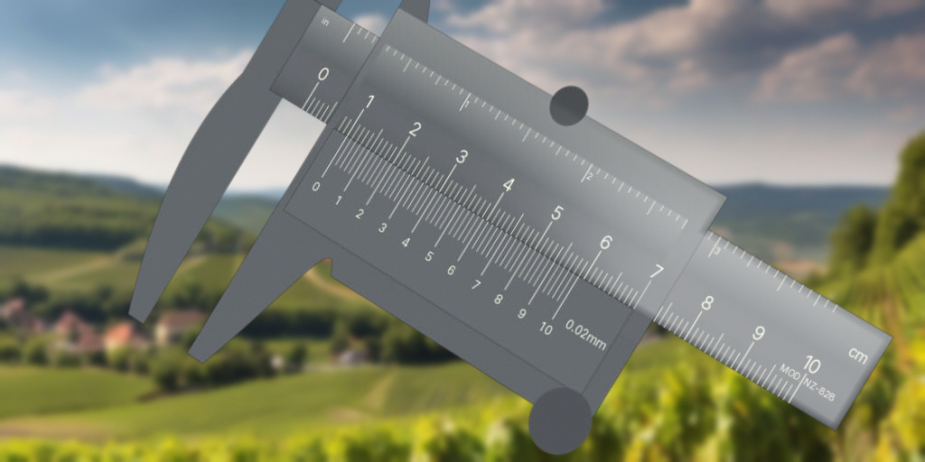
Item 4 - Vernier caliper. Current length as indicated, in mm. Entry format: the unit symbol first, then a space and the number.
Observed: mm 10.0
